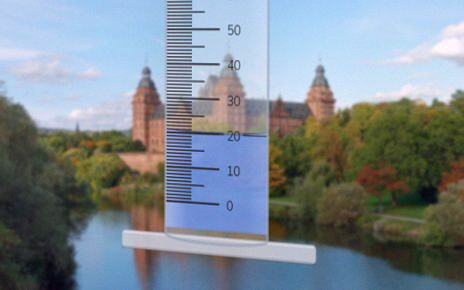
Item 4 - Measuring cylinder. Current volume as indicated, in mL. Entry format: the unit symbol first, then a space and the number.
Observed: mL 20
